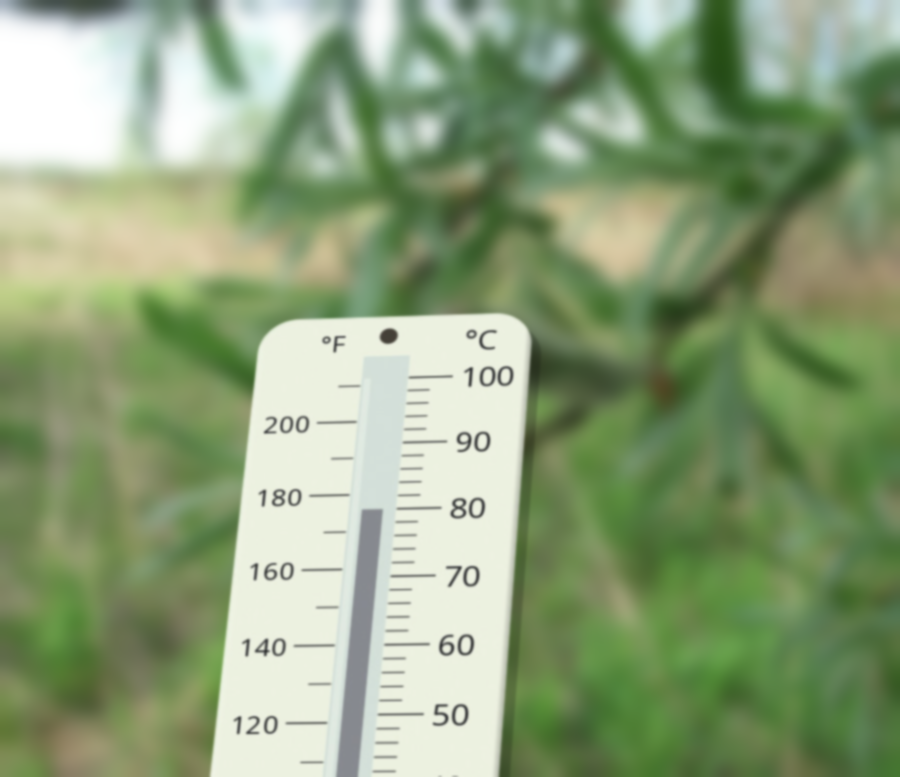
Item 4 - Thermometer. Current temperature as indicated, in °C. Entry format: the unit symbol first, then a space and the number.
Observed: °C 80
